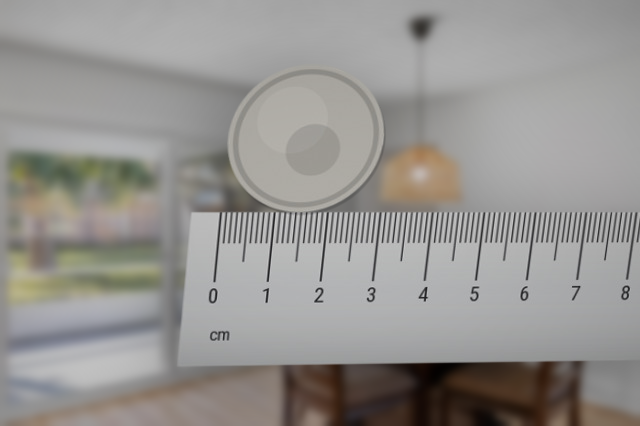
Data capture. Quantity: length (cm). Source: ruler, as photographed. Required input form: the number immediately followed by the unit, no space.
2.9cm
